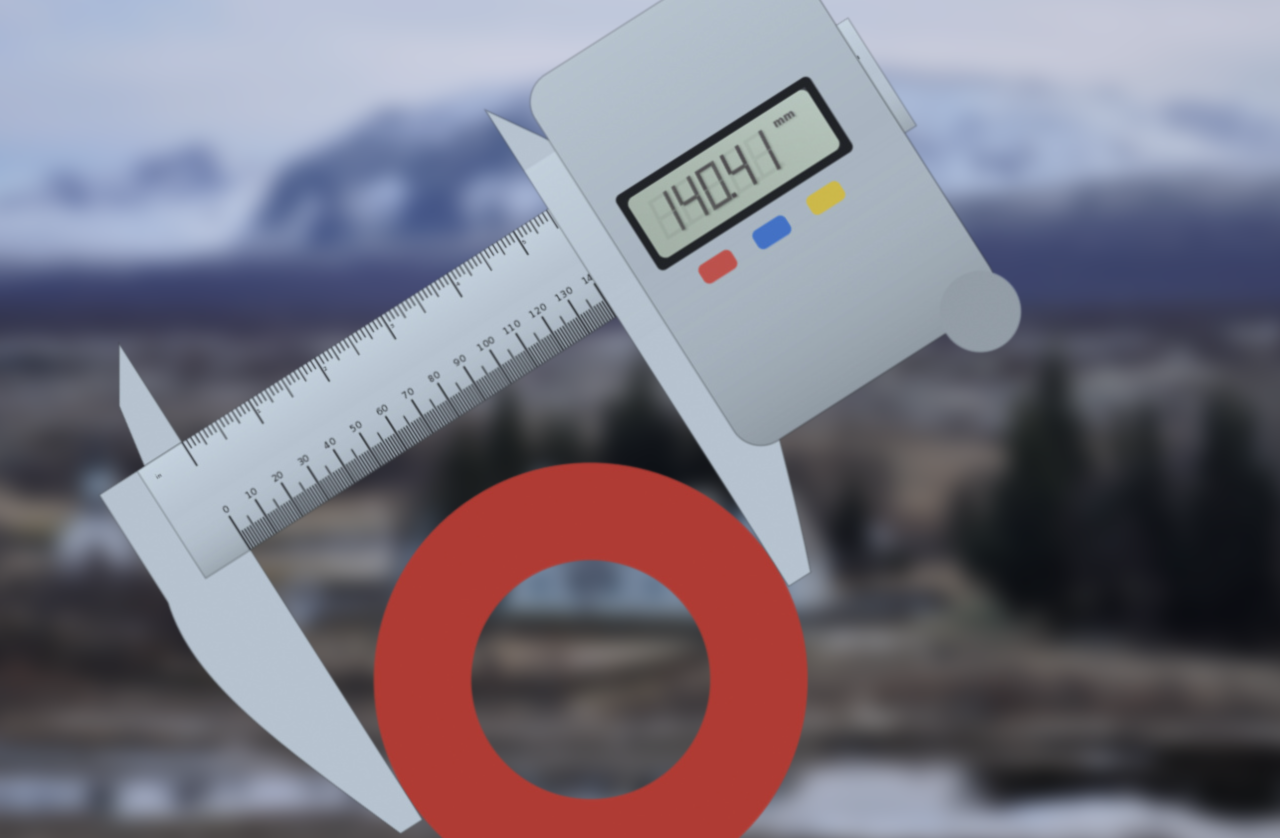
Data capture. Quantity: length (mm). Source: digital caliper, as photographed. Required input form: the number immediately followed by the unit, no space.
140.41mm
